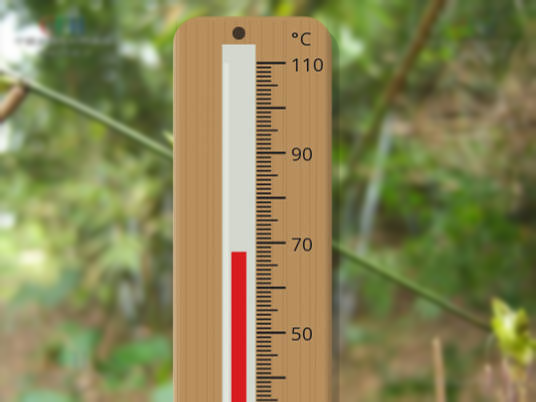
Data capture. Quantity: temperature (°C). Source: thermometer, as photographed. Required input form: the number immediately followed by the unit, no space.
68°C
